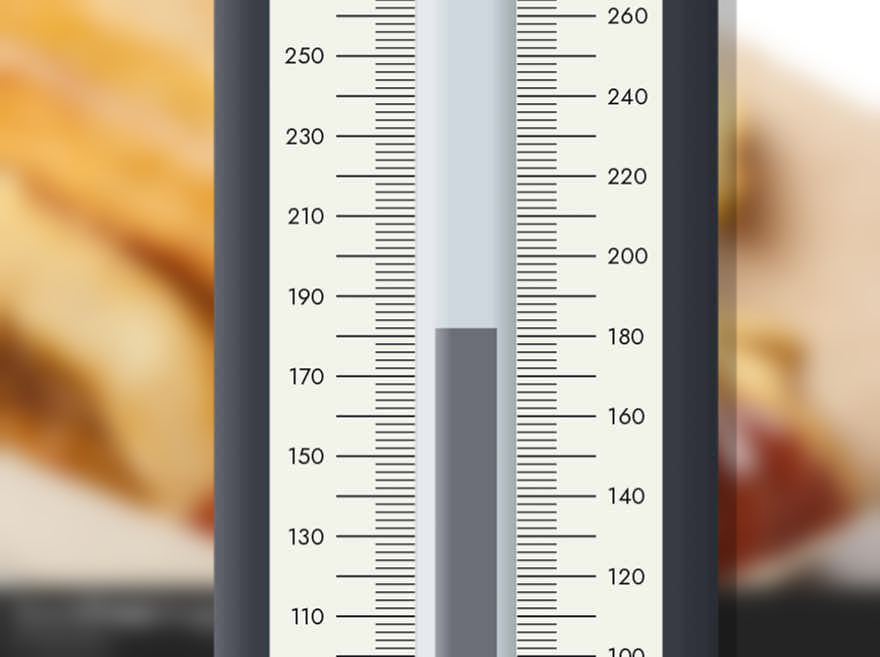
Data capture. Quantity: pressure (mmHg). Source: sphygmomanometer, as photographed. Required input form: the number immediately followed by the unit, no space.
182mmHg
